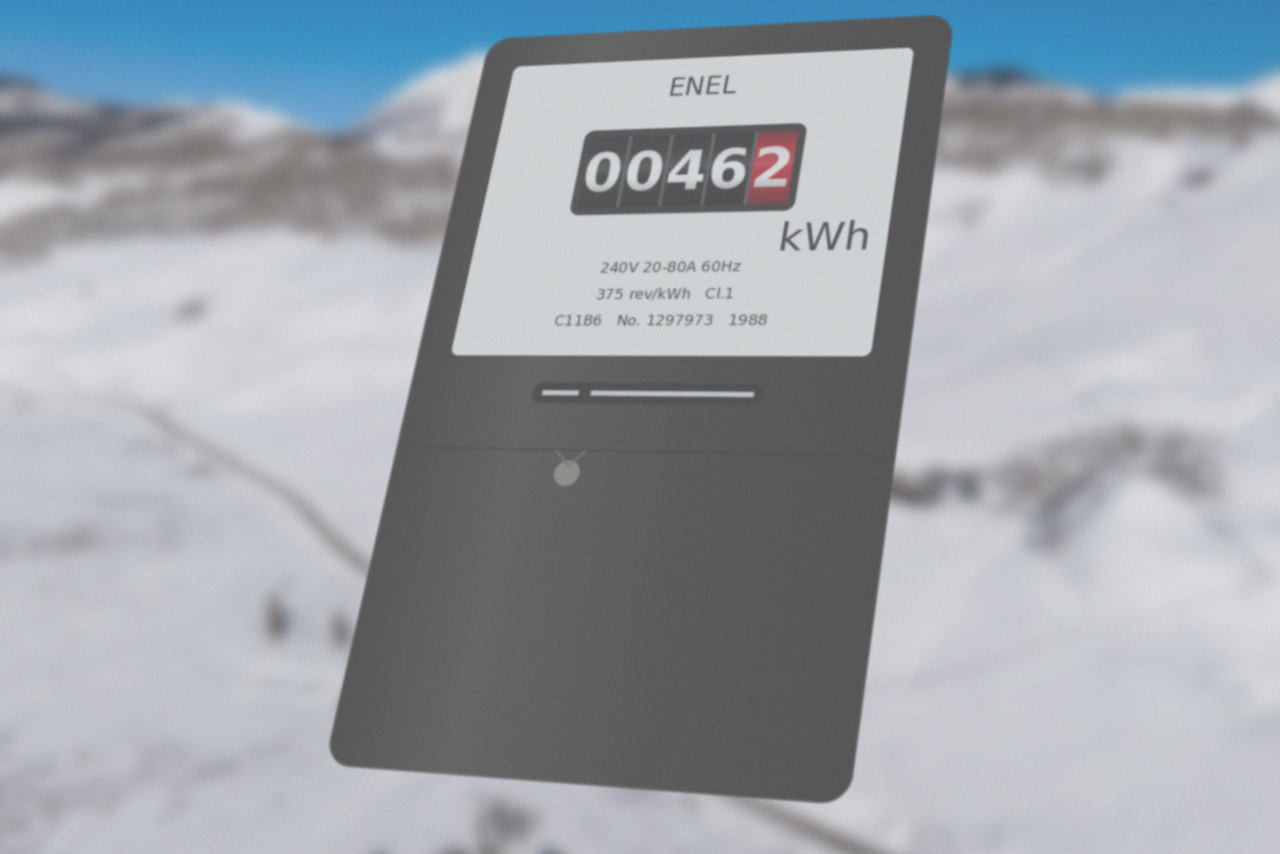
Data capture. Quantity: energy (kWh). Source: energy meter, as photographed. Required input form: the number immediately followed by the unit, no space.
46.2kWh
